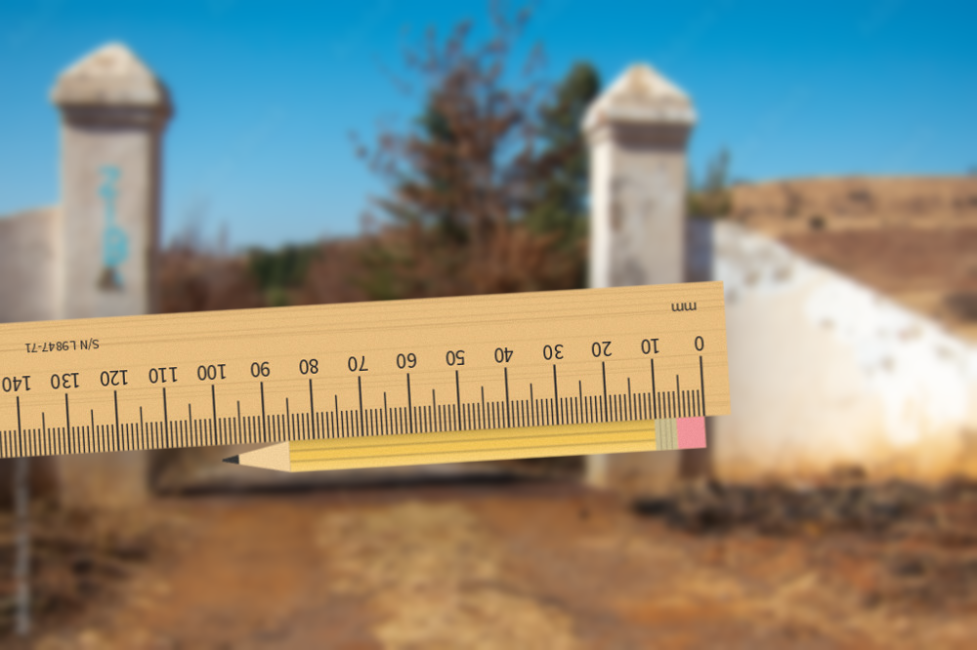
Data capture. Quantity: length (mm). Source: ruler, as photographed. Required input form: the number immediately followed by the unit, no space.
99mm
